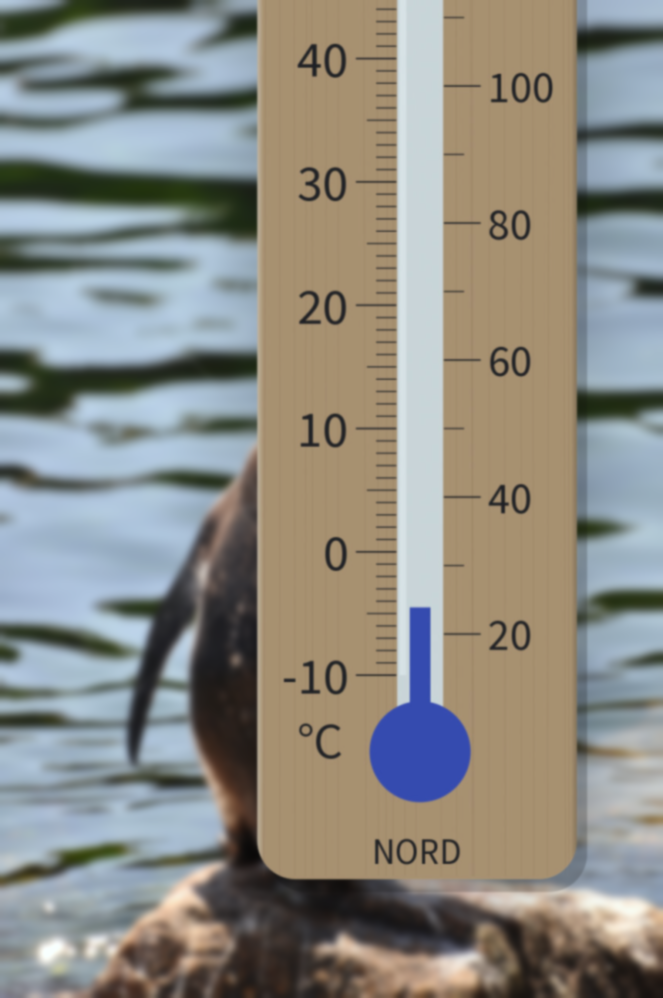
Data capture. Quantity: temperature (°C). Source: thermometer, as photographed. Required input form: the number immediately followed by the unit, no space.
-4.5°C
